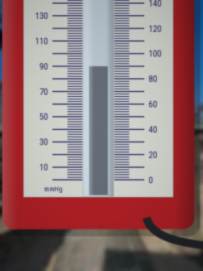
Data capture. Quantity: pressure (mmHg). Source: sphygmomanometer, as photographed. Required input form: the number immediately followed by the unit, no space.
90mmHg
